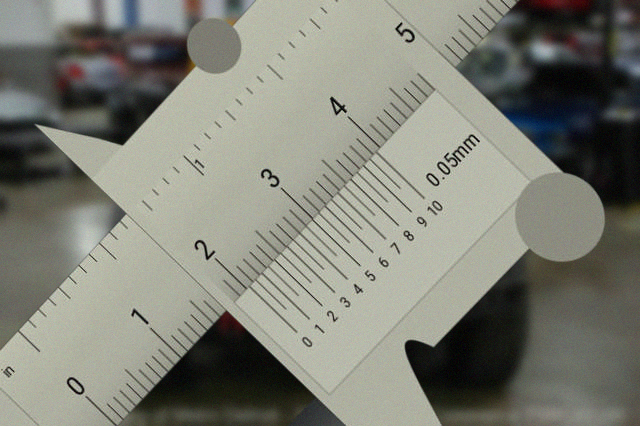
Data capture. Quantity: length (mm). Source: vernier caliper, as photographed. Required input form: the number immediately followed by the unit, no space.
20.4mm
